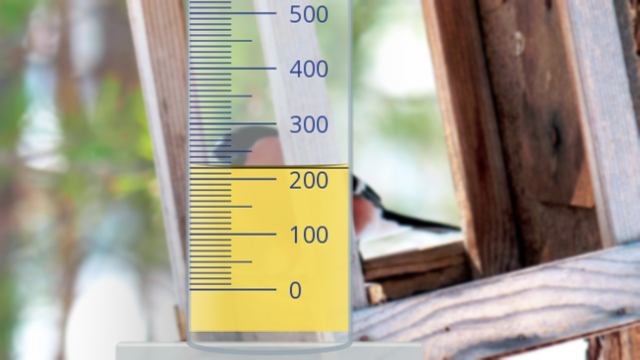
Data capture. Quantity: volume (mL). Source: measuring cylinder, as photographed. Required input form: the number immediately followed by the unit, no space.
220mL
